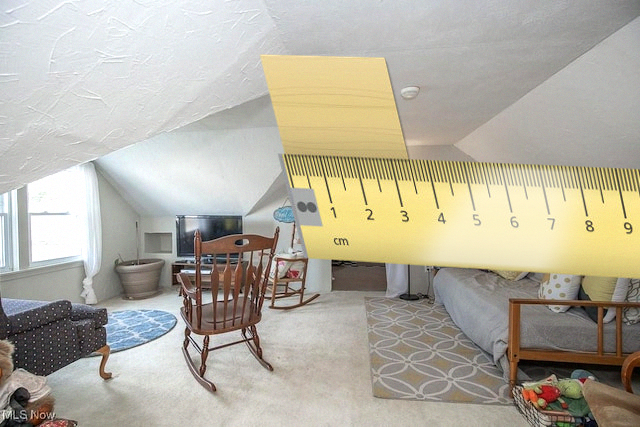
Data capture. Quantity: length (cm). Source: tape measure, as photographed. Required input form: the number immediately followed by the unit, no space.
3.5cm
